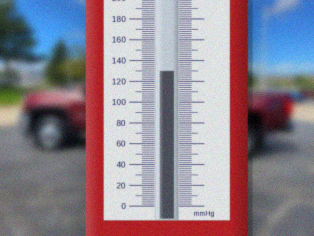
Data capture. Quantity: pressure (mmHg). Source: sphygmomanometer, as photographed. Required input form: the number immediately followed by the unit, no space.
130mmHg
